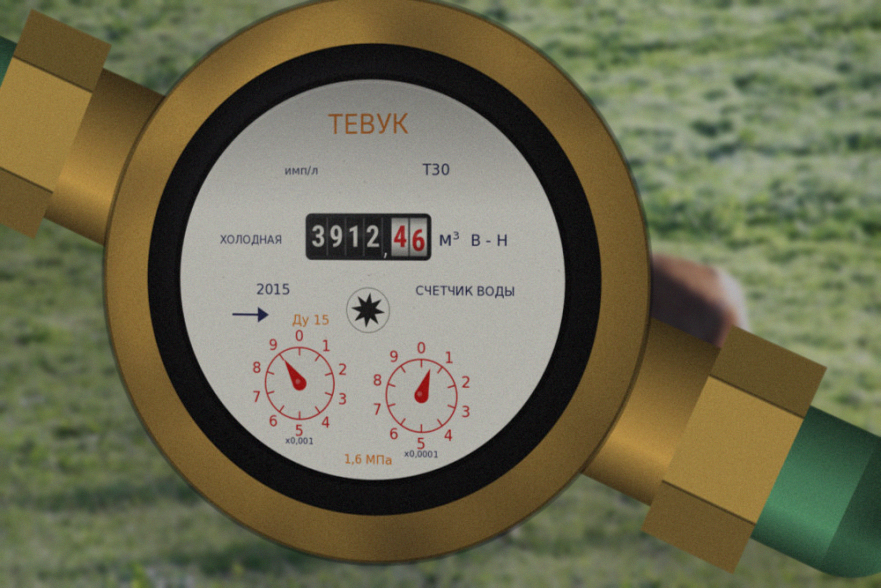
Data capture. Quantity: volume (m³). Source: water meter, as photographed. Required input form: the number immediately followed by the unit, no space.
3912.4590m³
